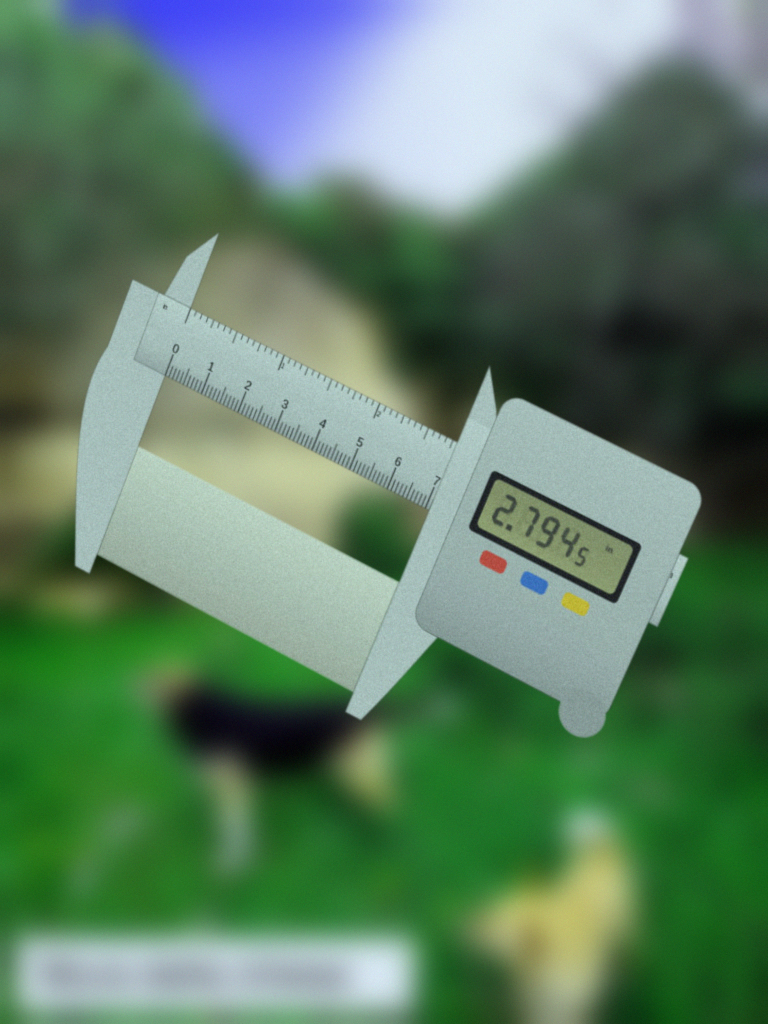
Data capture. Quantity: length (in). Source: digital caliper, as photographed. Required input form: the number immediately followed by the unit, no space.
2.7945in
